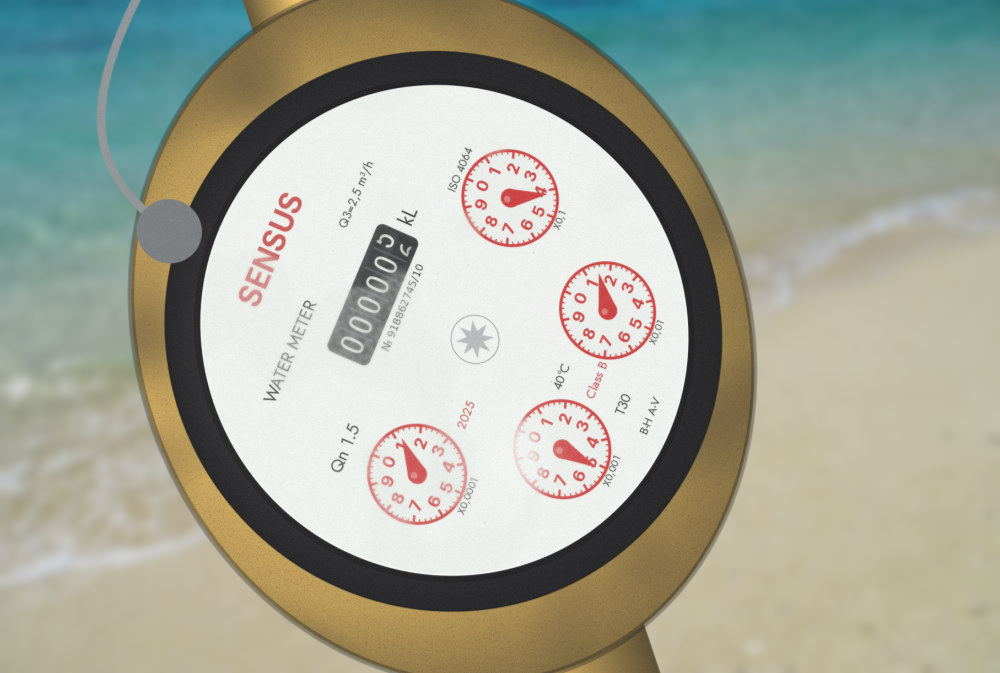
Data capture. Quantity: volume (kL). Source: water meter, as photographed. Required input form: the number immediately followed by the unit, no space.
5.4151kL
